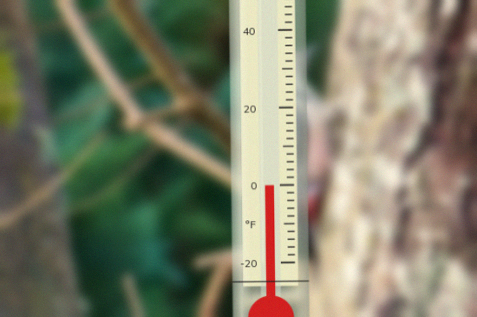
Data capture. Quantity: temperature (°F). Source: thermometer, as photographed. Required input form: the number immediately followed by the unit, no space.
0°F
